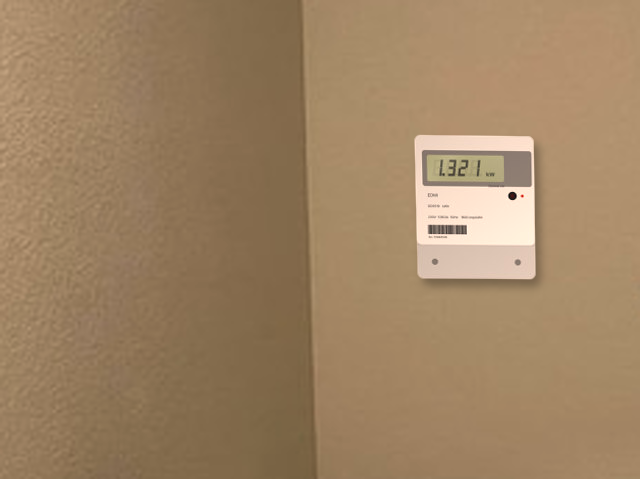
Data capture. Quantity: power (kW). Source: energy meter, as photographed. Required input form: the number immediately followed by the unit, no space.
1.321kW
